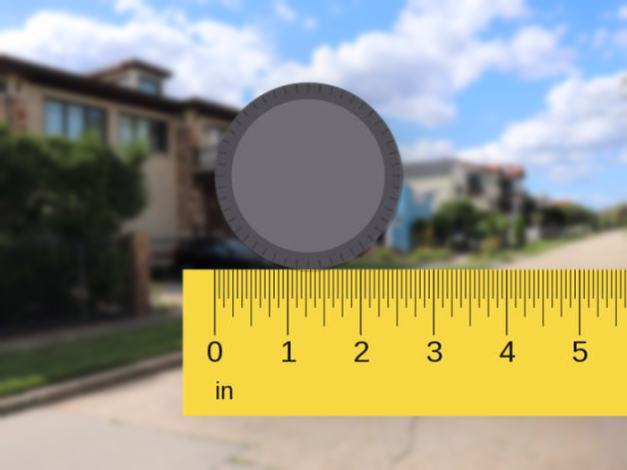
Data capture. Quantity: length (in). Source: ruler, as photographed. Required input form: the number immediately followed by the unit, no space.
2.5625in
